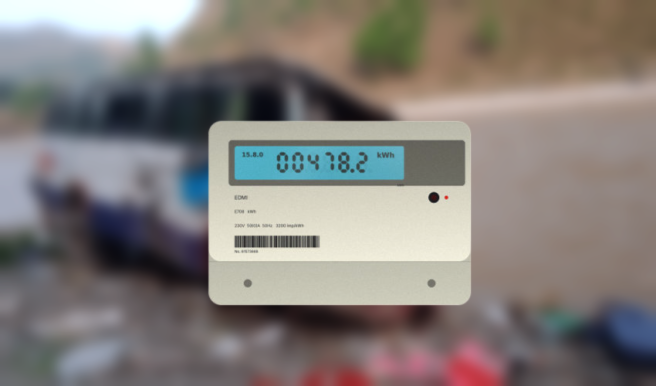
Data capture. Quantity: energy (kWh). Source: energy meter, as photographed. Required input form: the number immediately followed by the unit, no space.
478.2kWh
